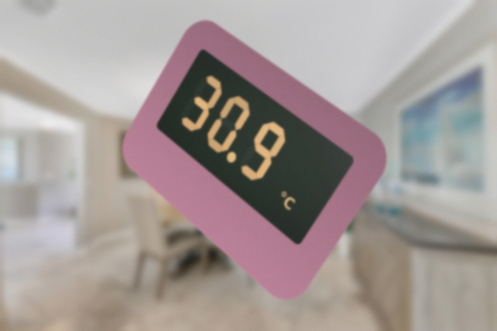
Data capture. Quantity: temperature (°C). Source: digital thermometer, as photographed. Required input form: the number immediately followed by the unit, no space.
30.9°C
